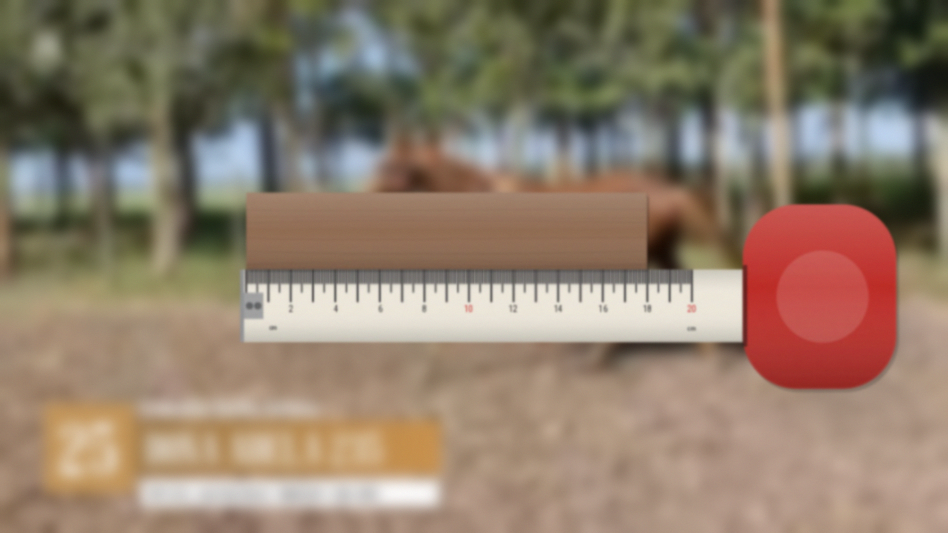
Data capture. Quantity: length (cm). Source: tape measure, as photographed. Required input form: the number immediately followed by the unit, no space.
18cm
